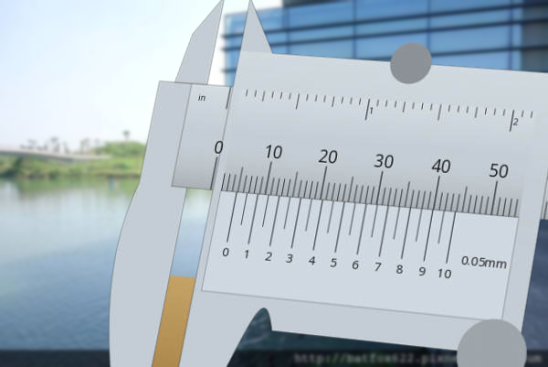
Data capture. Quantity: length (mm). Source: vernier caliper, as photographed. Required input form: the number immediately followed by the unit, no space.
4.8mm
